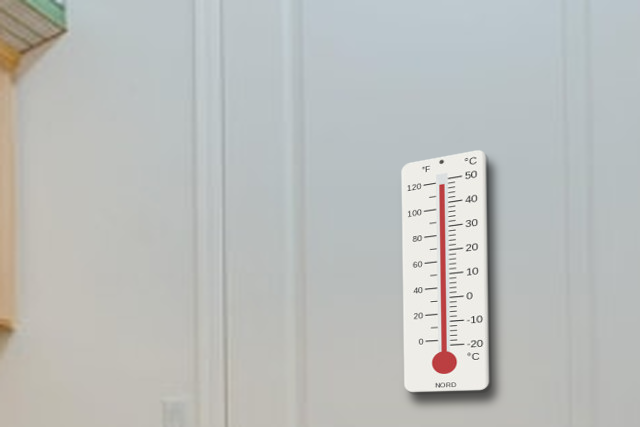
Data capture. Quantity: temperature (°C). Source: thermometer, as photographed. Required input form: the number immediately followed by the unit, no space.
48°C
